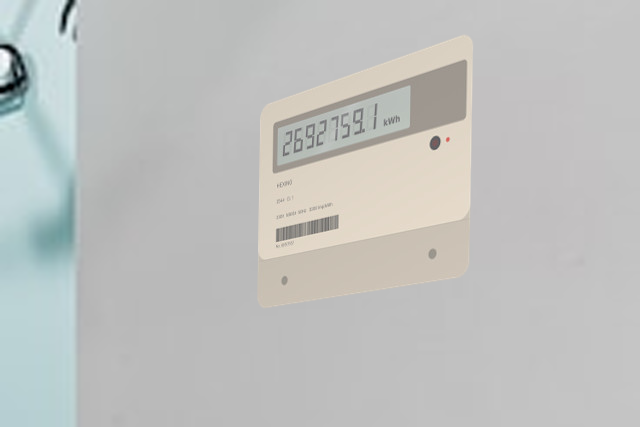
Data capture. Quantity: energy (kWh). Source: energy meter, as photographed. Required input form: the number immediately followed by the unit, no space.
2692759.1kWh
